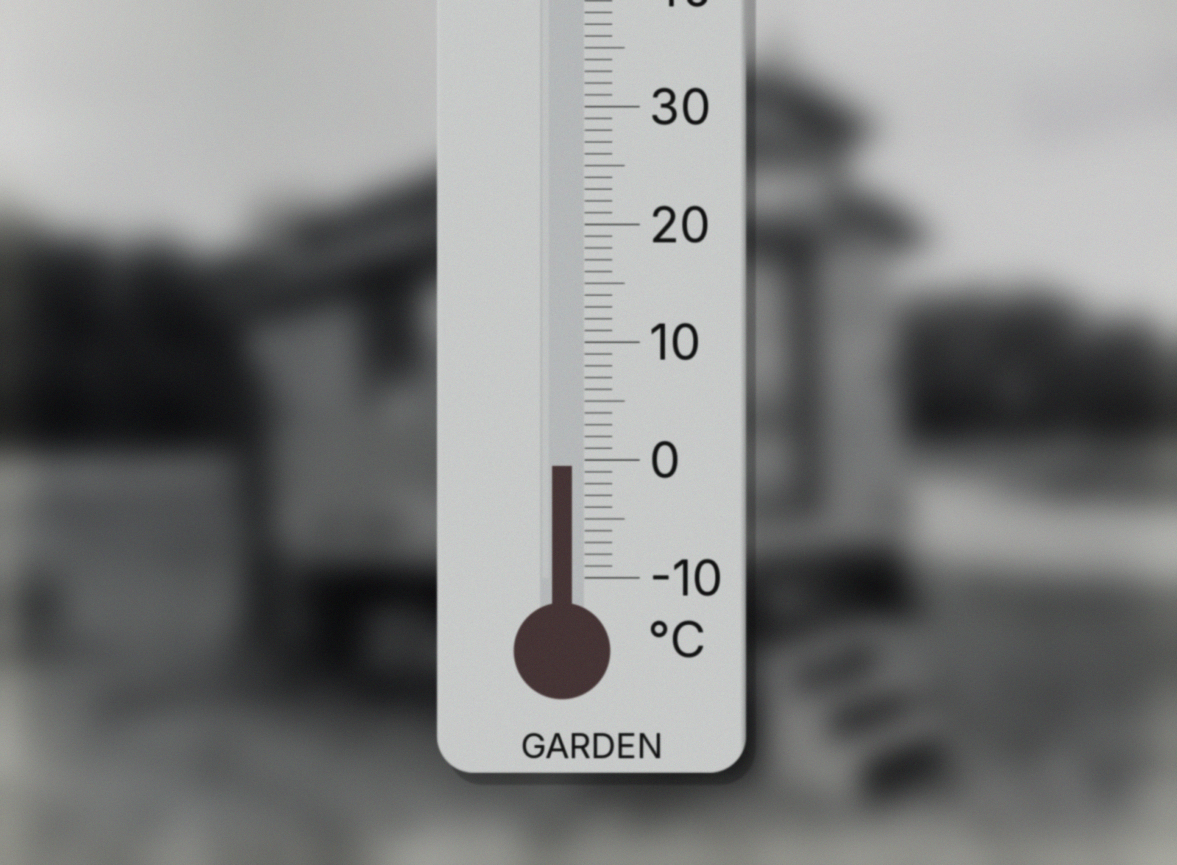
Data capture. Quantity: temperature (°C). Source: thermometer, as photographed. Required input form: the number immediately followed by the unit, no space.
-0.5°C
